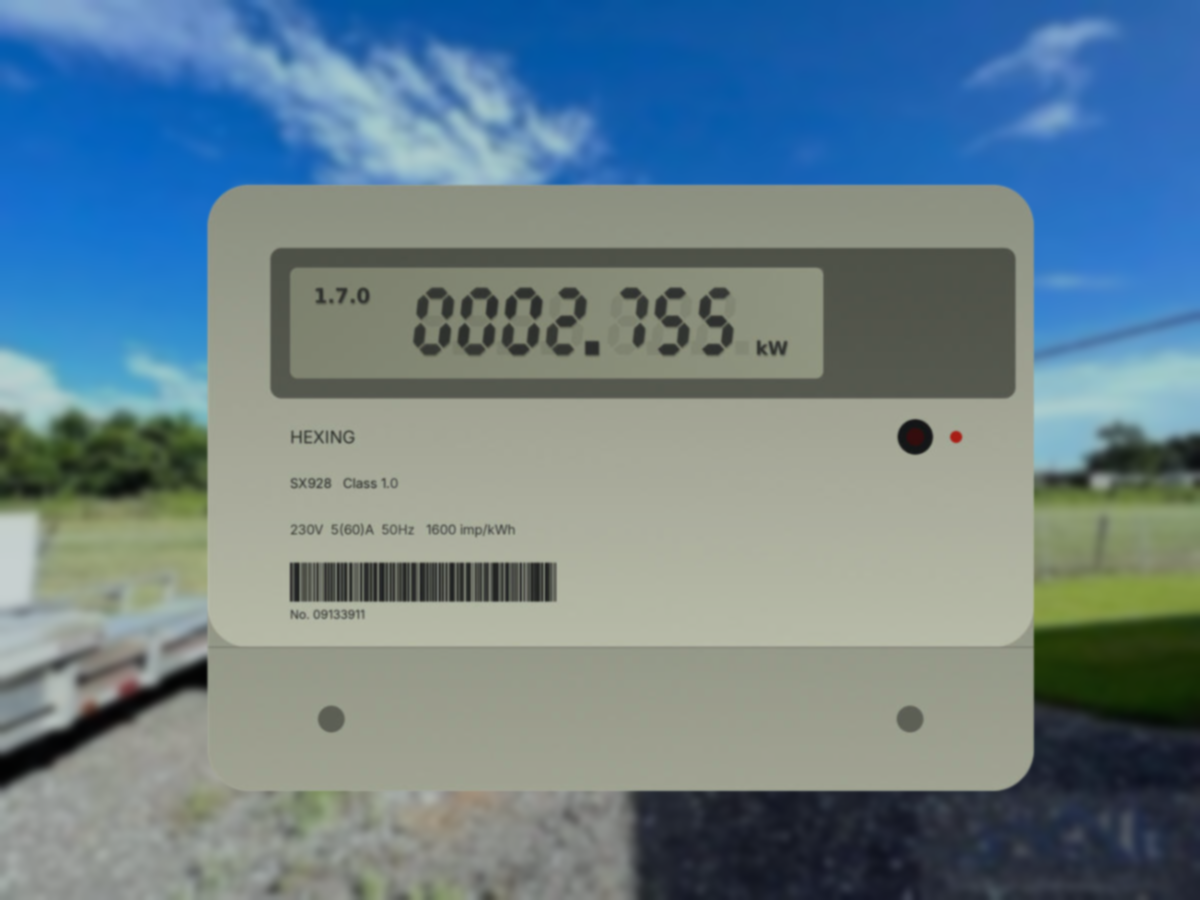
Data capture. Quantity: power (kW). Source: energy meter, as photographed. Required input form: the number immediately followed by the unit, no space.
2.755kW
